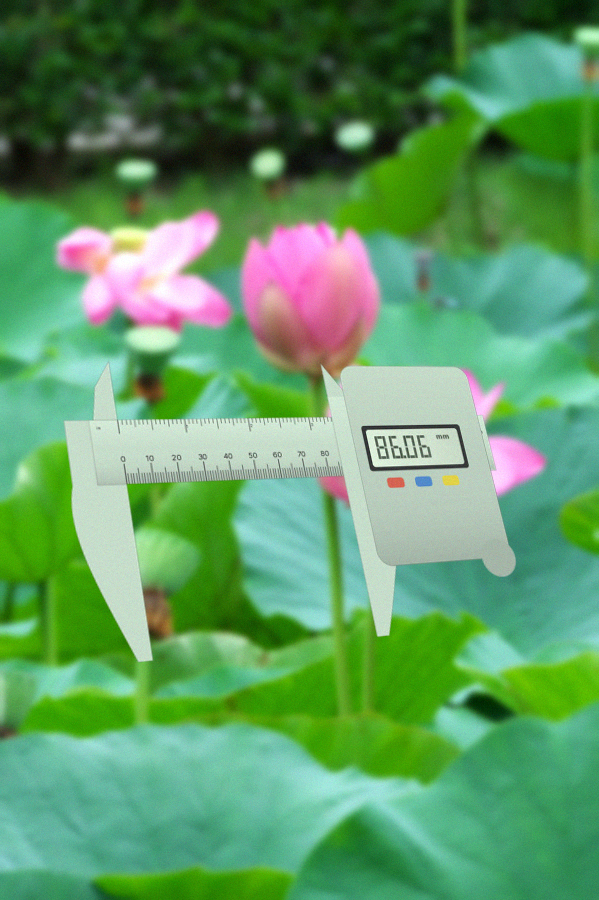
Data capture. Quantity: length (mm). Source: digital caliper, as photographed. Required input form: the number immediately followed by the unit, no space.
86.06mm
